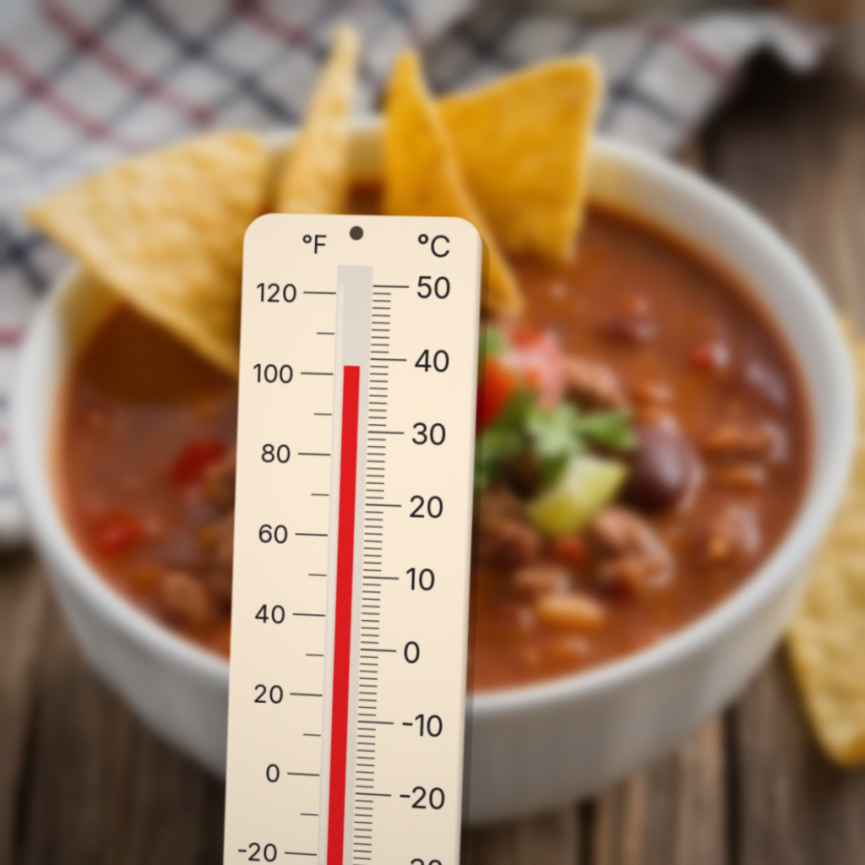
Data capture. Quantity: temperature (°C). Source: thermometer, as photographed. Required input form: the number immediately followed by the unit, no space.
39°C
